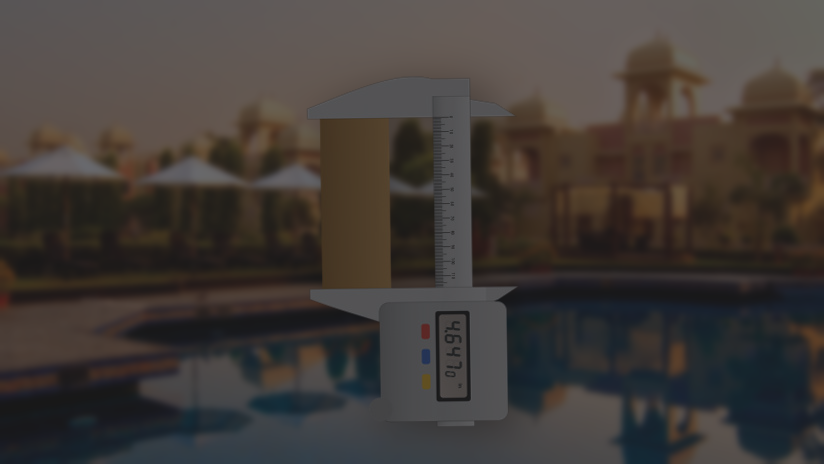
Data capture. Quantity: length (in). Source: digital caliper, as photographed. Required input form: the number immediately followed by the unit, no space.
4.6470in
